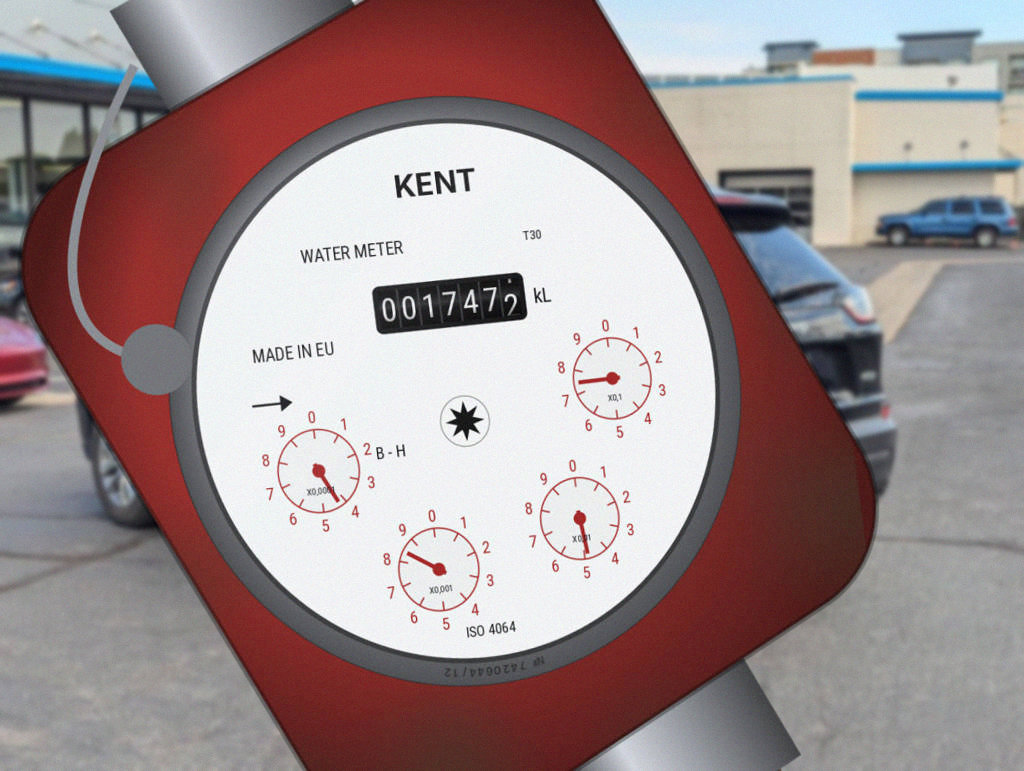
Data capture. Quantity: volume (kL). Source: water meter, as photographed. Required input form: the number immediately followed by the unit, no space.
17471.7484kL
